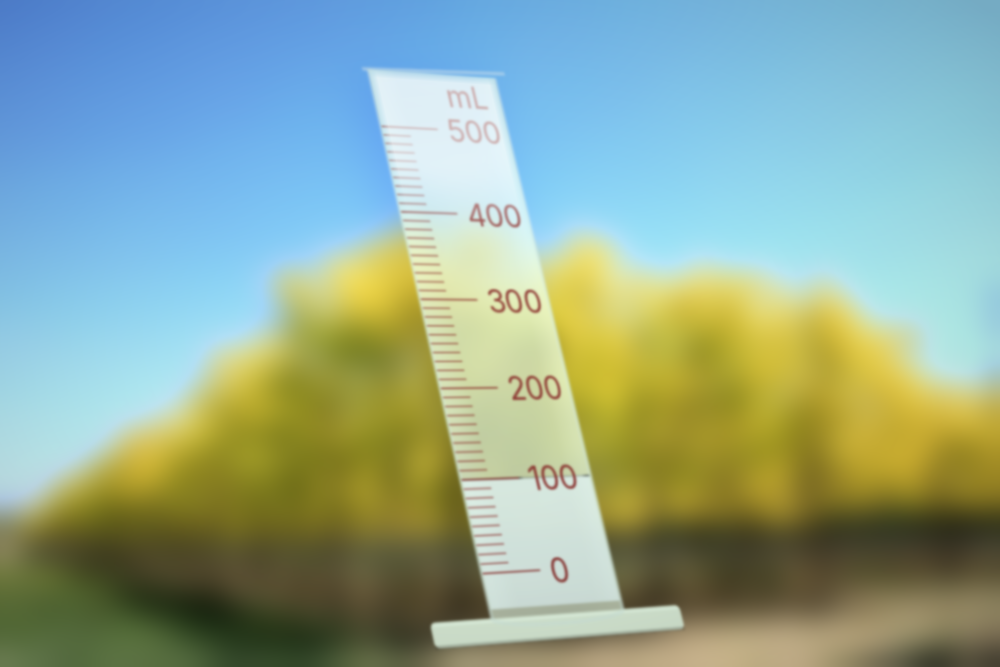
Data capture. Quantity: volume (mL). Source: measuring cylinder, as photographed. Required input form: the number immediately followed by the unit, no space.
100mL
